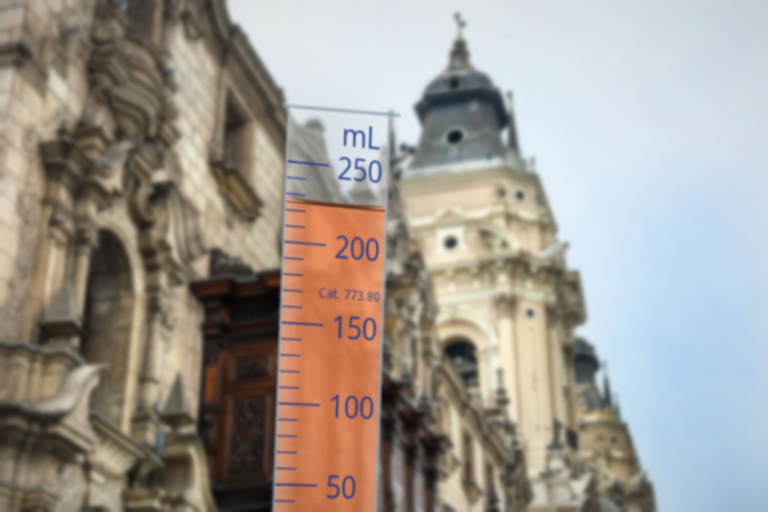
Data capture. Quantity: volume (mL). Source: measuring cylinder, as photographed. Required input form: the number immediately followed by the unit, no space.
225mL
